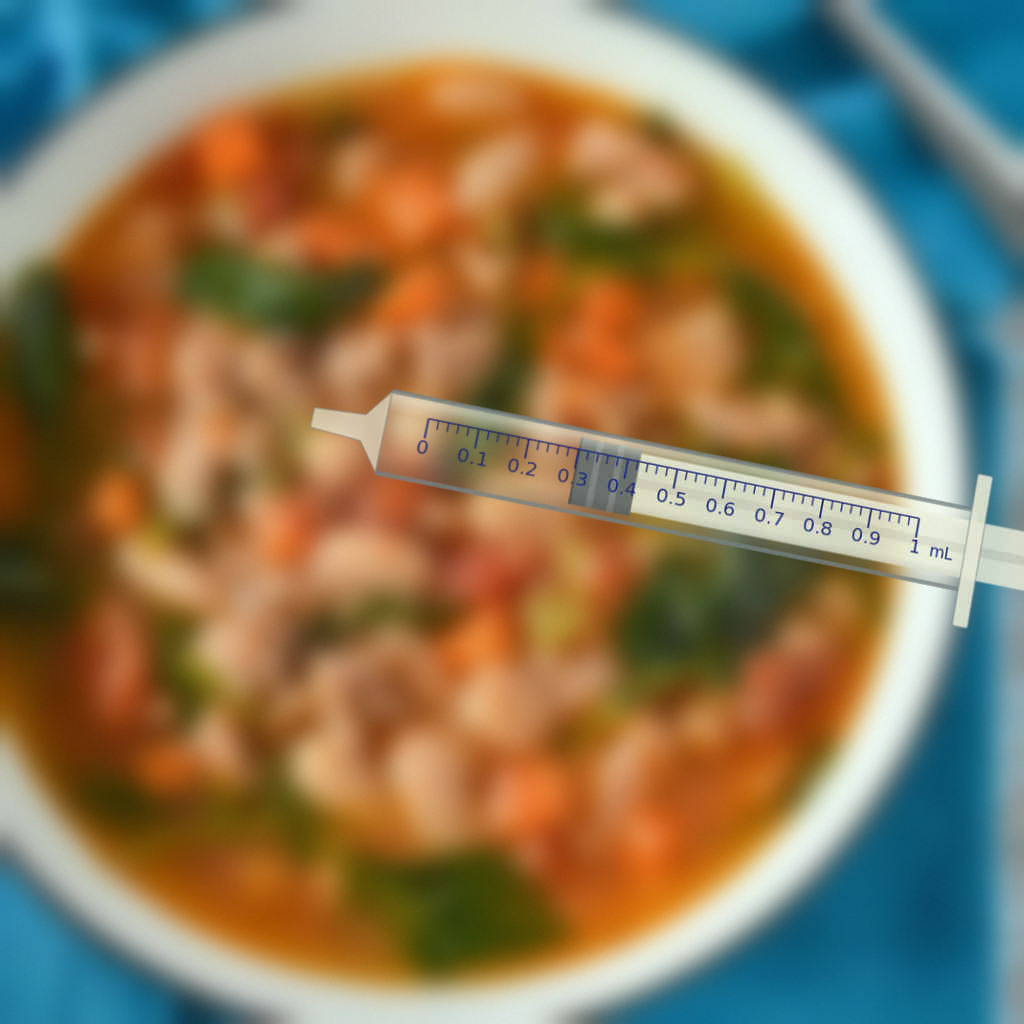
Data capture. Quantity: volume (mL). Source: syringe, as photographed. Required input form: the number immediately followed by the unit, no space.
0.3mL
